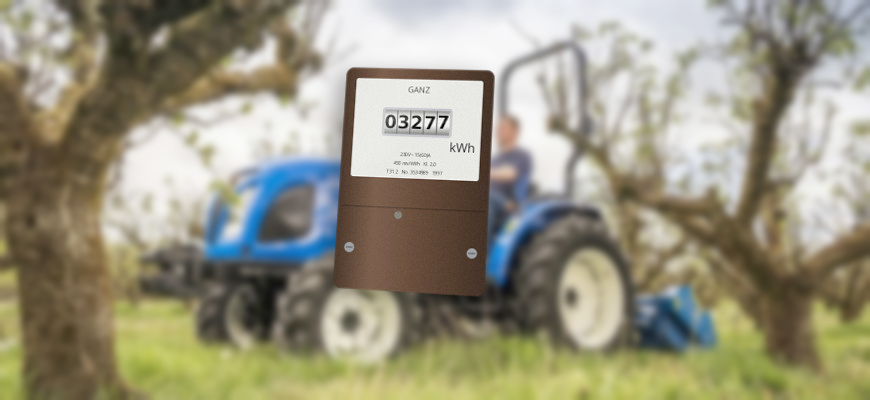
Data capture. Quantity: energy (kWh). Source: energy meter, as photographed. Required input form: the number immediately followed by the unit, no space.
3277kWh
